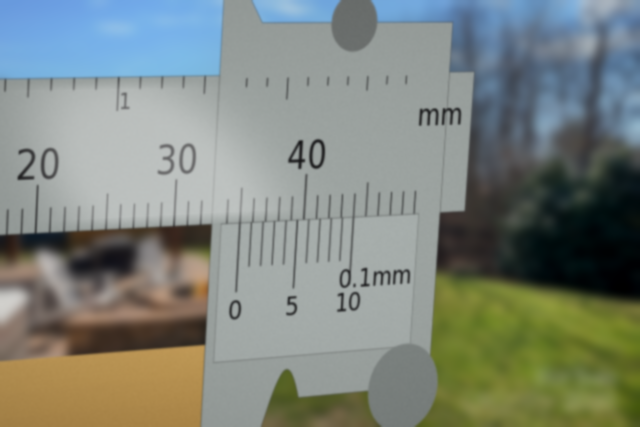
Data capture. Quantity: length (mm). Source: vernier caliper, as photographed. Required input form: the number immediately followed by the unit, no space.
35.0mm
